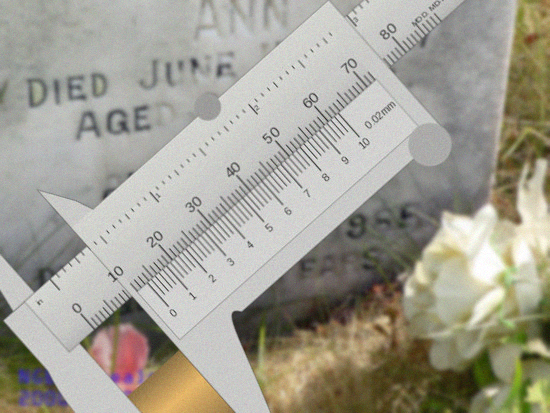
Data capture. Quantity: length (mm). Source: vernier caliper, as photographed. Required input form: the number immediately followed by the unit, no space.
13.5mm
